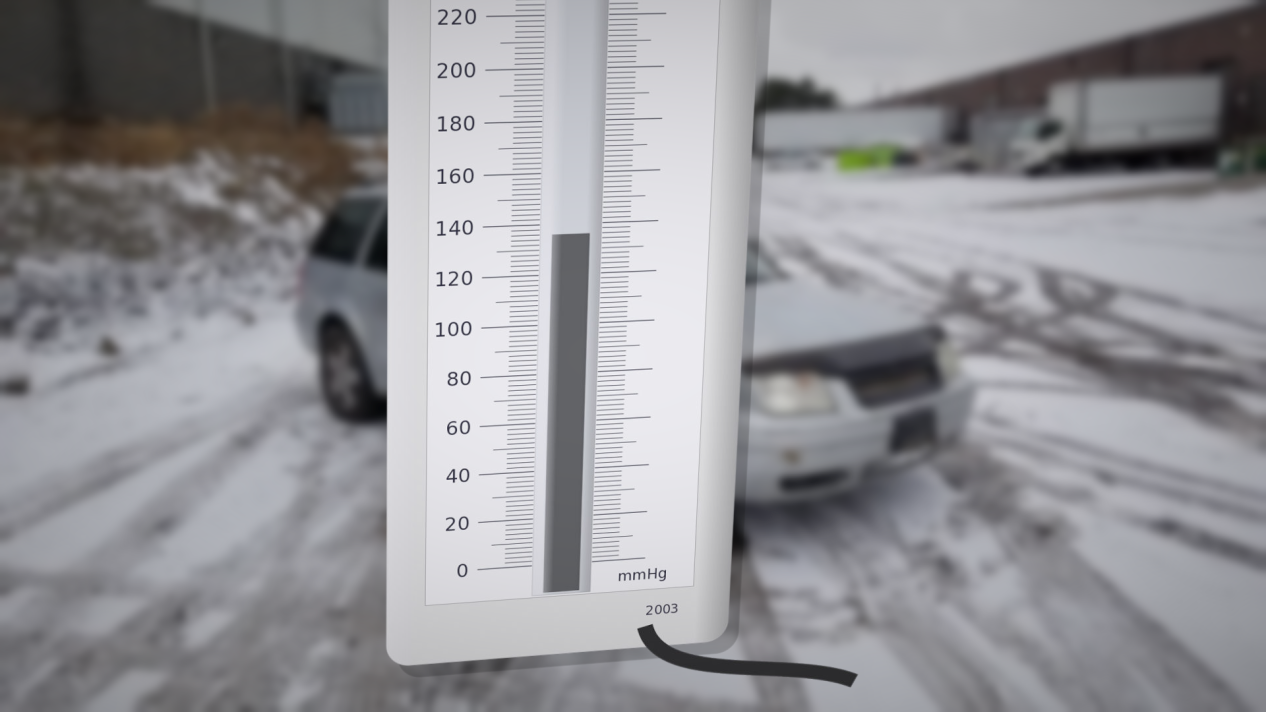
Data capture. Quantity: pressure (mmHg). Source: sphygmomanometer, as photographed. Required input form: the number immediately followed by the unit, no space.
136mmHg
